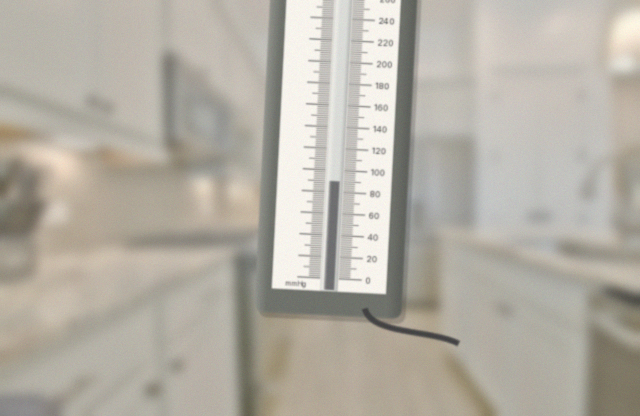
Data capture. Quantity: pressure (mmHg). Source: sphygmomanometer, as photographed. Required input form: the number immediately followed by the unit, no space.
90mmHg
